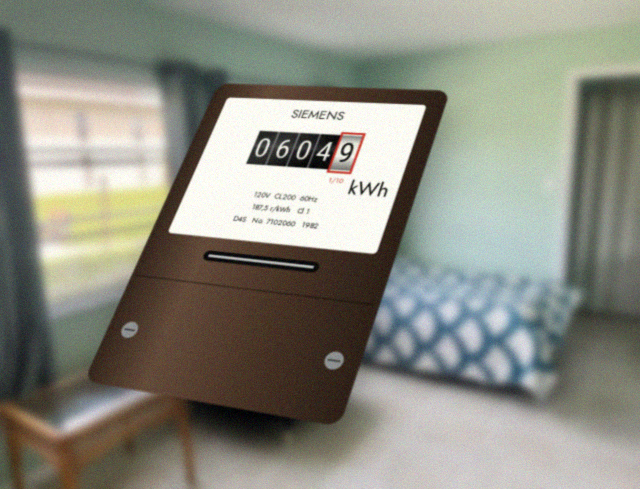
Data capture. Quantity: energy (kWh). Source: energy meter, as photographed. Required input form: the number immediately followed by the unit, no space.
604.9kWh
